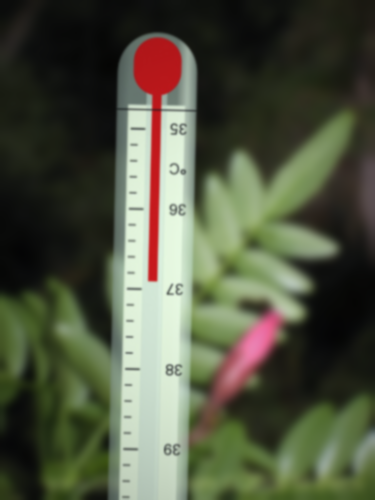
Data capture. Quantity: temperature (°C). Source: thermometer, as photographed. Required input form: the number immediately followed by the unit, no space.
36.9°C
